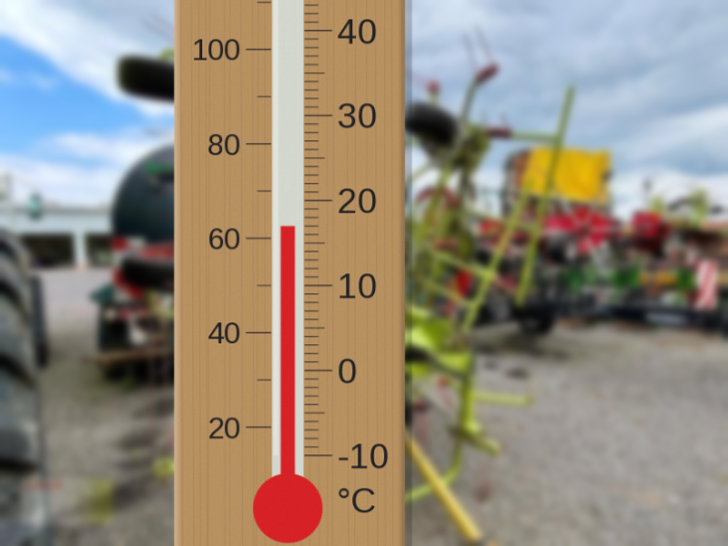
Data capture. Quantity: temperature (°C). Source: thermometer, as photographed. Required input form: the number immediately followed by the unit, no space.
17°C
